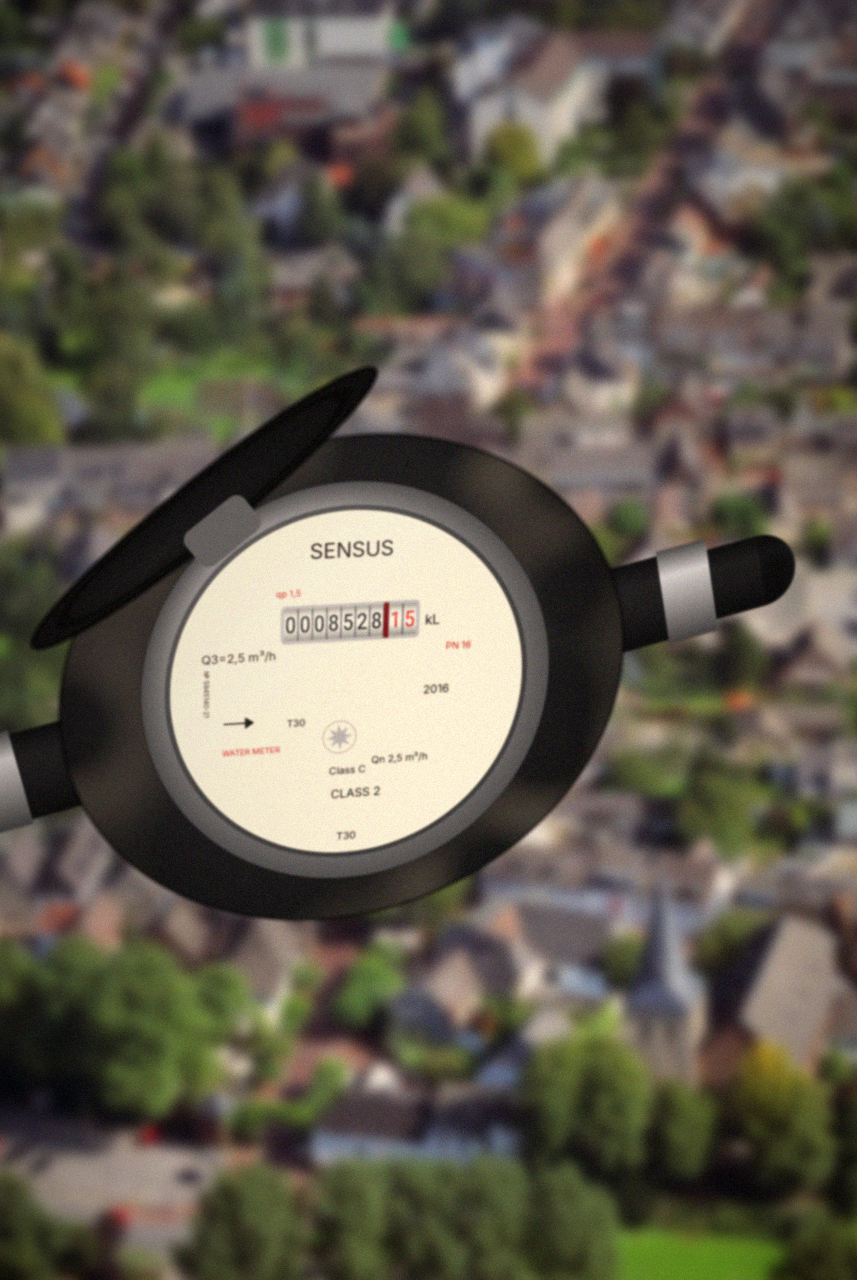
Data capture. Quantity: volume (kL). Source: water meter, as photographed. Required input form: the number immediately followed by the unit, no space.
8528.15kL
